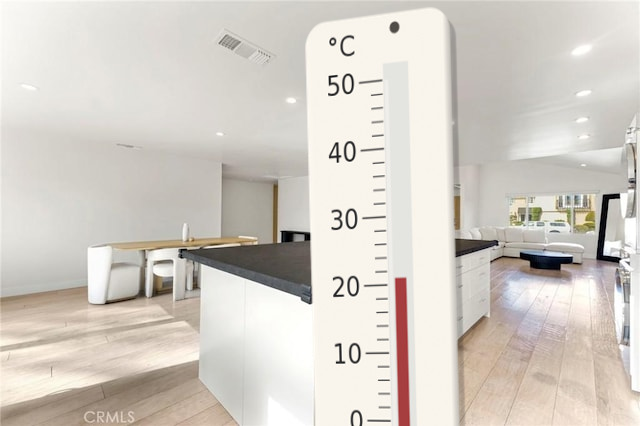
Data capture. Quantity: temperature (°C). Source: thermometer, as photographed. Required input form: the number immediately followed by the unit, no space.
21°C
